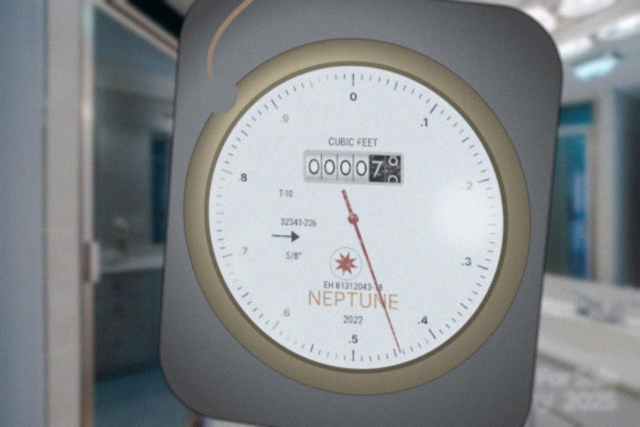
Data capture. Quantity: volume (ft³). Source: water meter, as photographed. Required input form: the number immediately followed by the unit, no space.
78.44ft³
